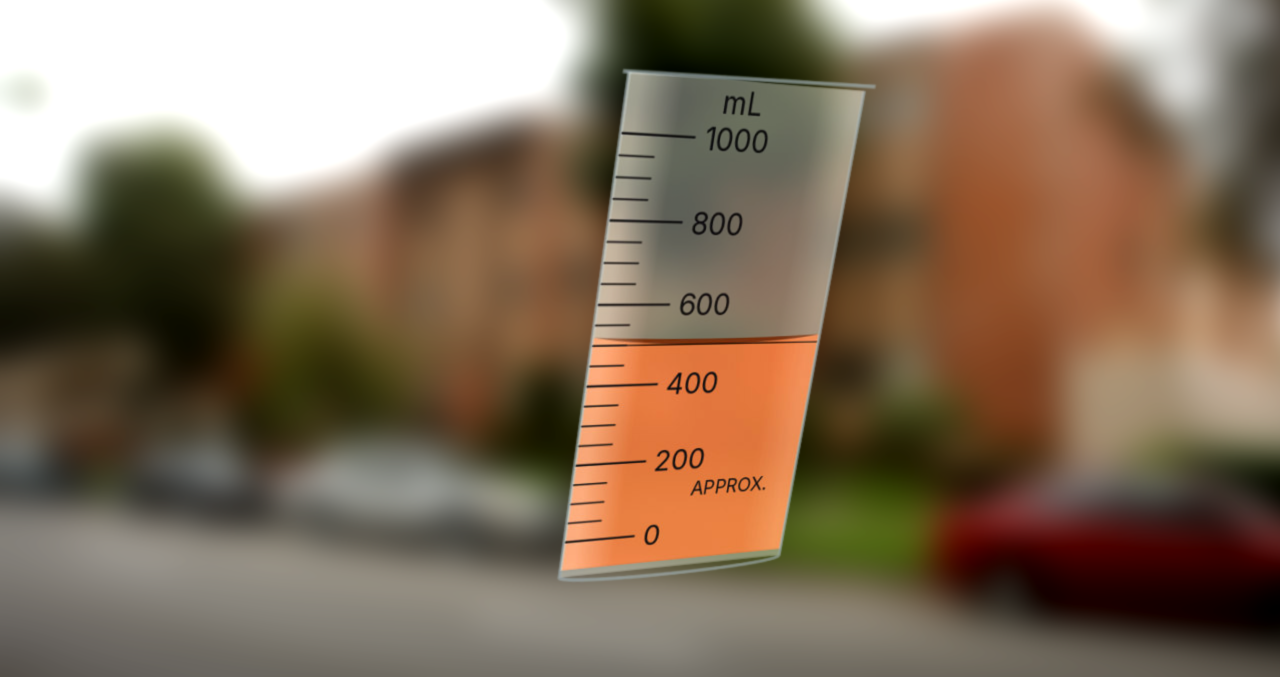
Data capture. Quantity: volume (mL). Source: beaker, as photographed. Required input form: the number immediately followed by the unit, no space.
500mL
